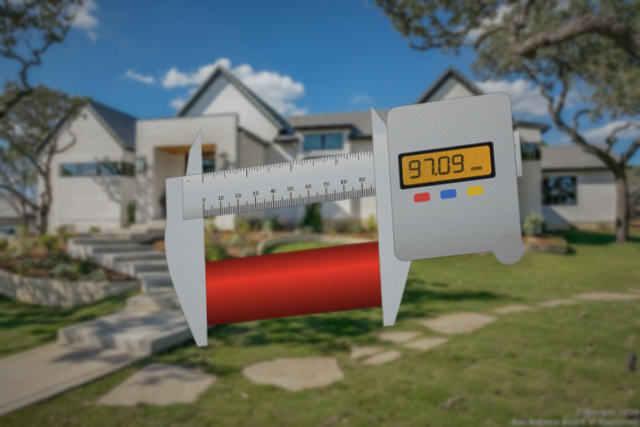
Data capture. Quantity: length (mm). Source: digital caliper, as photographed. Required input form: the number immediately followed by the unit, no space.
97.09mm
